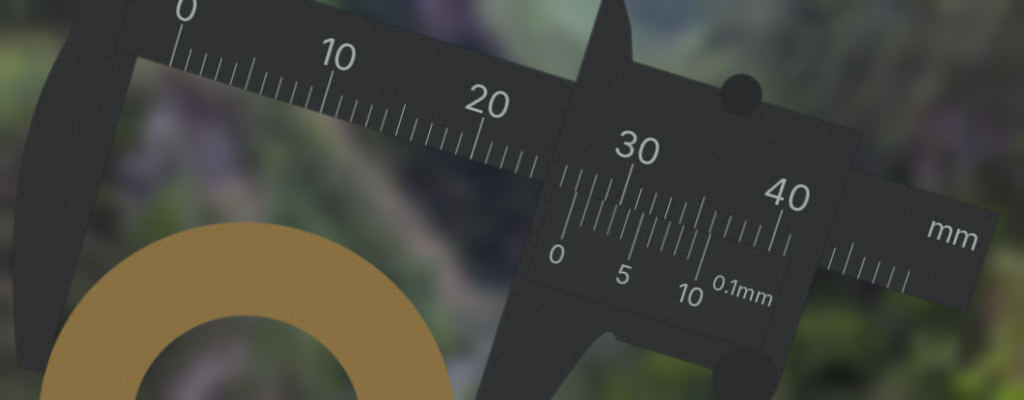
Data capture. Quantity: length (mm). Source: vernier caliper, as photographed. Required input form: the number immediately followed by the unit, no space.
27.1mm
